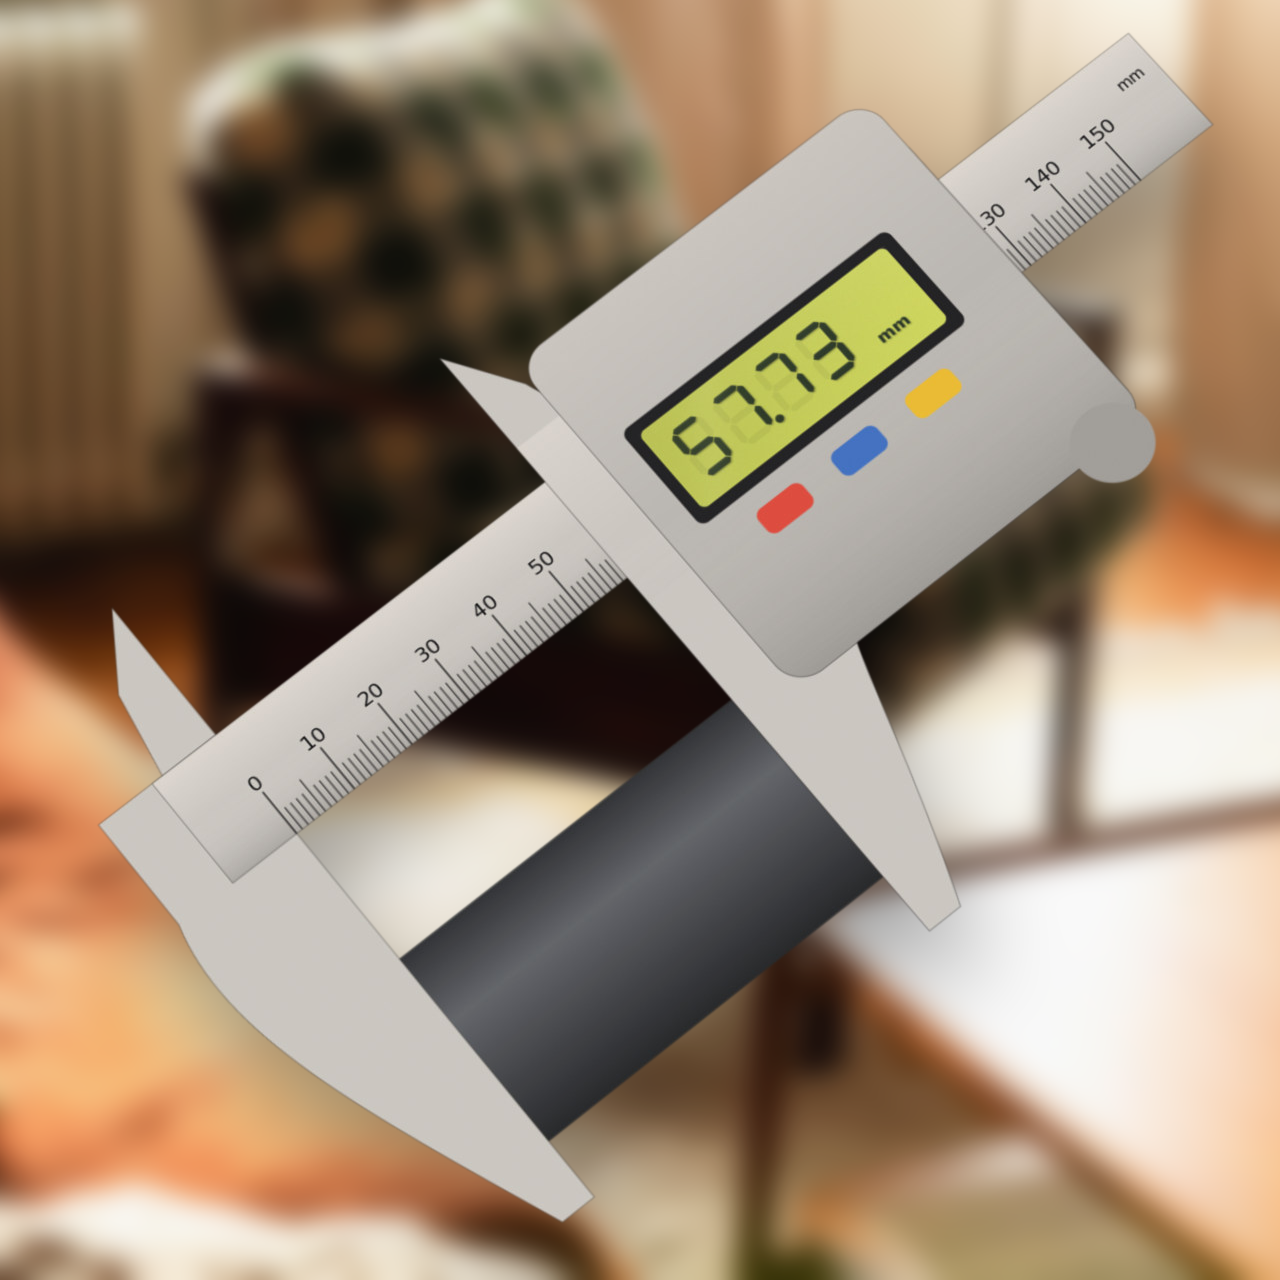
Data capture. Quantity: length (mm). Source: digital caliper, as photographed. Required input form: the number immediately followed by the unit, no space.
57.73mm
